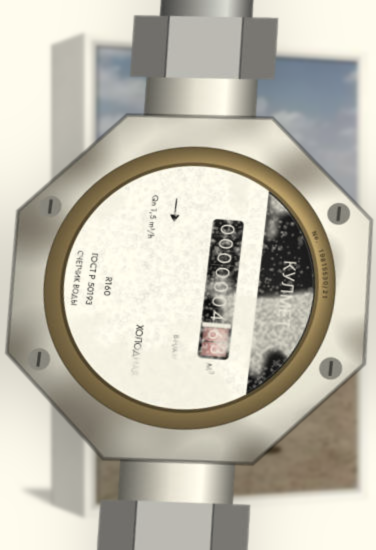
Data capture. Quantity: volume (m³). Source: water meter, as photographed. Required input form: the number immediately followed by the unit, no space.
4.63m³
